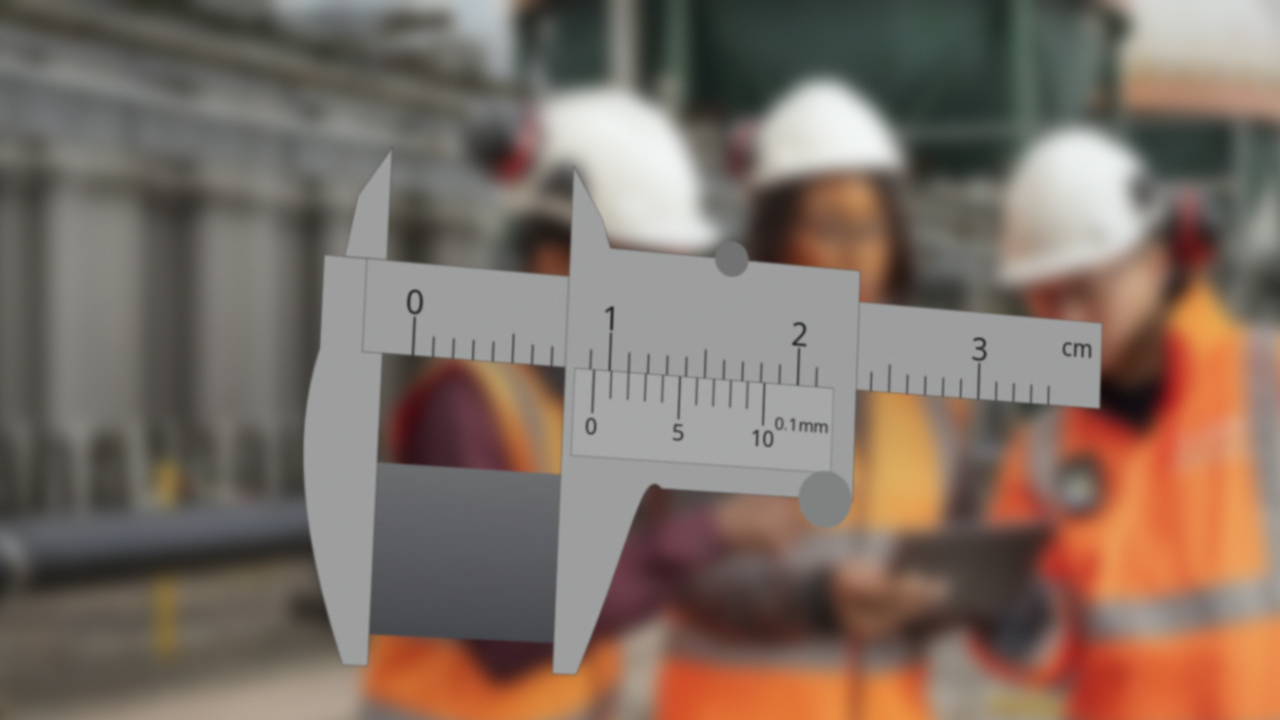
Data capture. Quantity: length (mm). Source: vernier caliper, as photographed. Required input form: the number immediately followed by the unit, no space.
9.2mm
